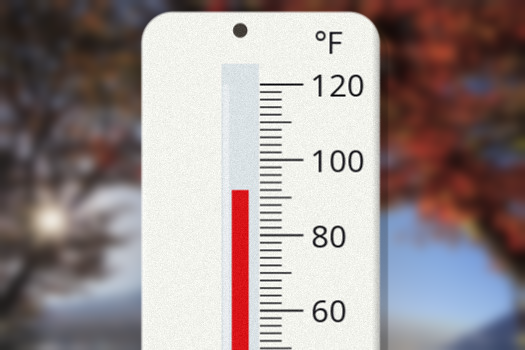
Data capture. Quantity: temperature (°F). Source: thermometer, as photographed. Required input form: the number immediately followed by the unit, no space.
92°F
